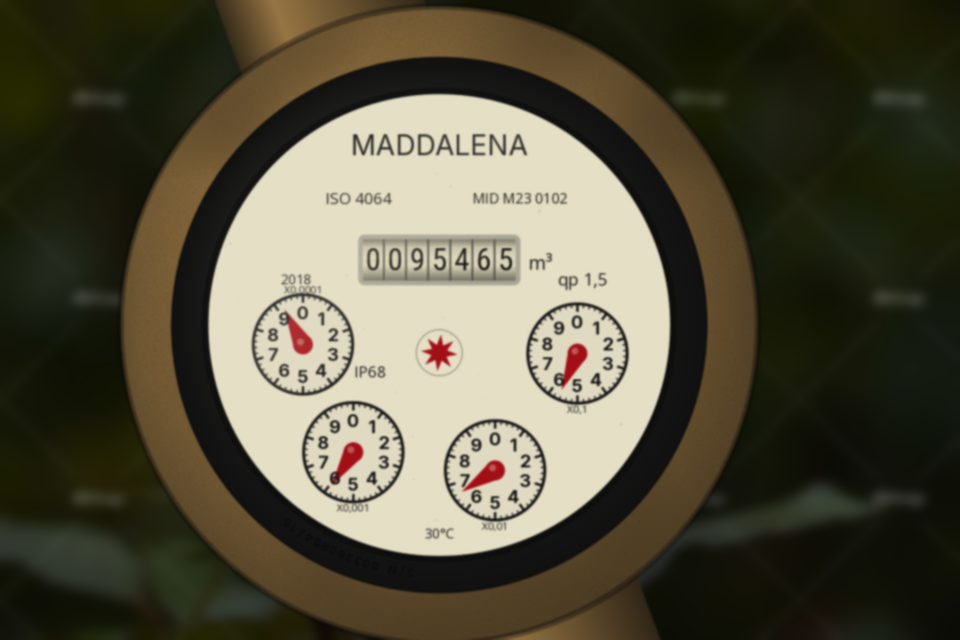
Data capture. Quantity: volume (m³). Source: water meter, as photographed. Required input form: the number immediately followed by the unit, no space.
95465.5659m³
